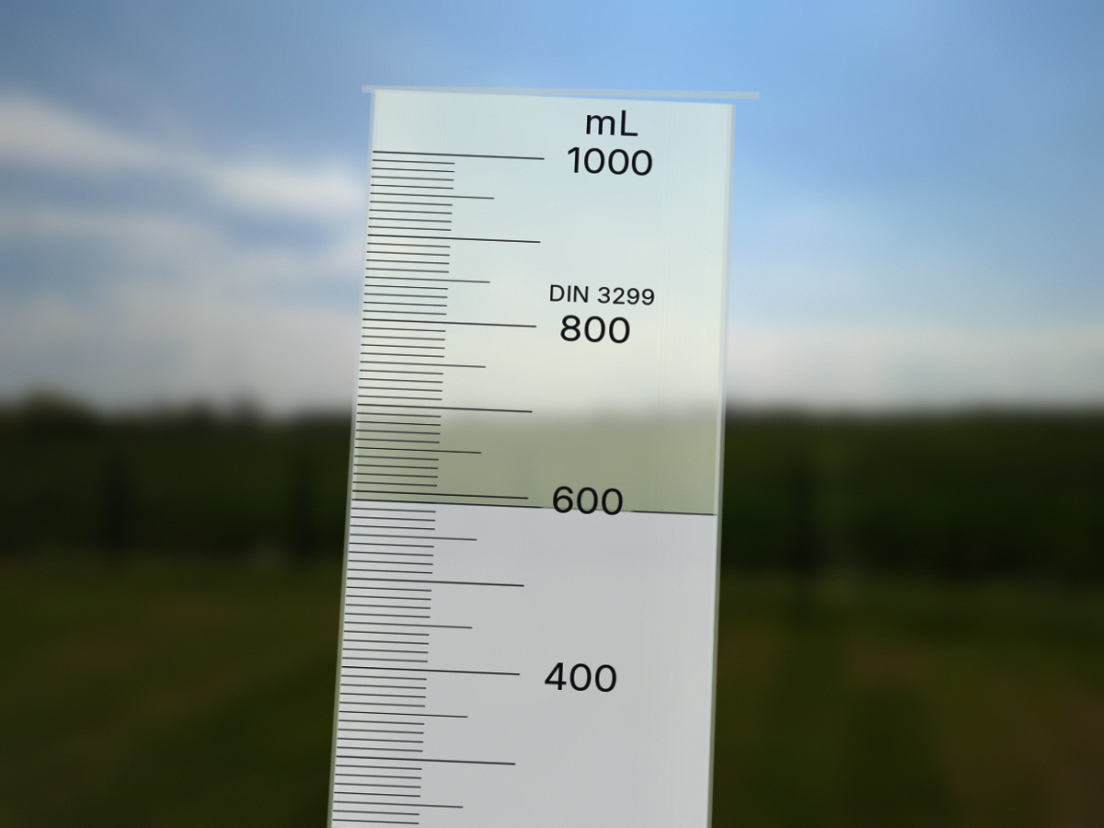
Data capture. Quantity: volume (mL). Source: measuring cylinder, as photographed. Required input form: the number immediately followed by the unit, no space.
590mL
